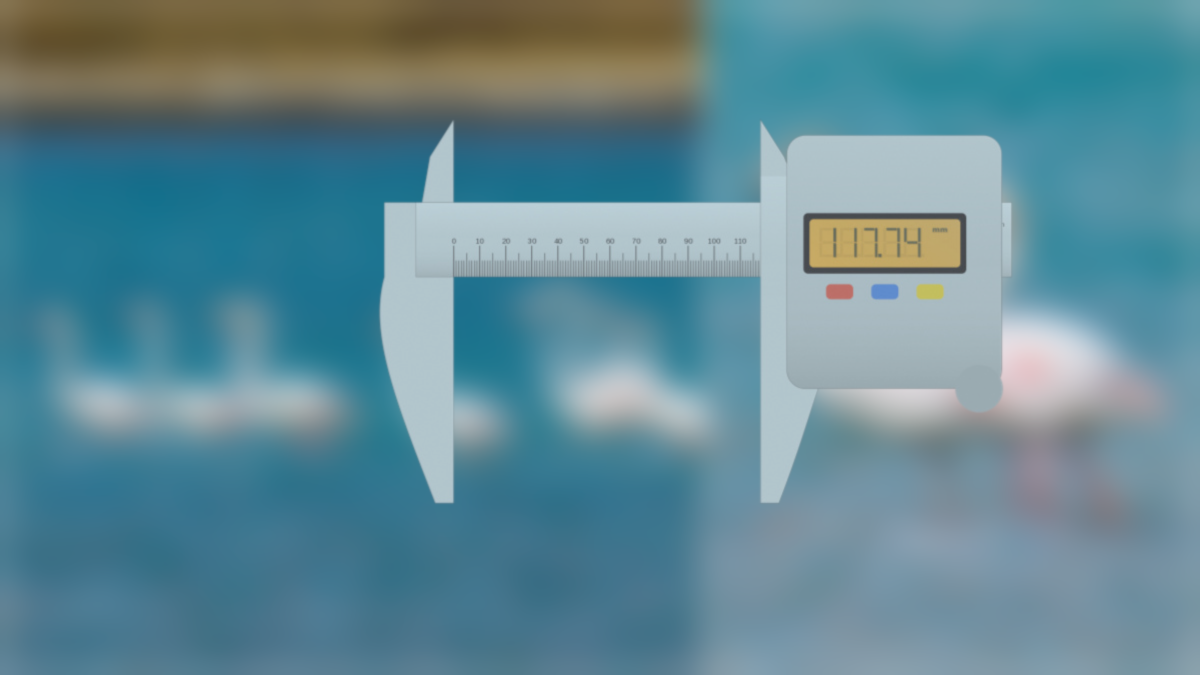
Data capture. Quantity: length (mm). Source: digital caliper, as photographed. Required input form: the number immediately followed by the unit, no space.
117.74mm
